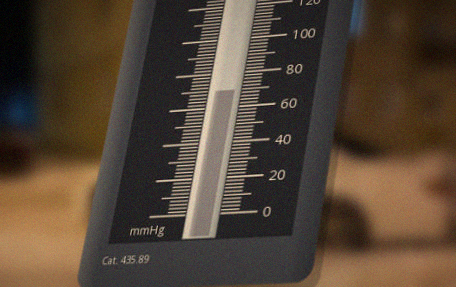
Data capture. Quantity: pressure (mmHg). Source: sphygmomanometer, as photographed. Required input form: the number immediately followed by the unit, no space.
70mmHg
